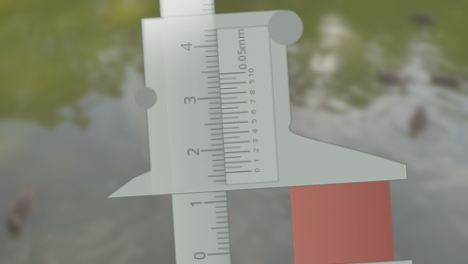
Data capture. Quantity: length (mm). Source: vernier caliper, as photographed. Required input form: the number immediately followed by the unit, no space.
15.5mm
